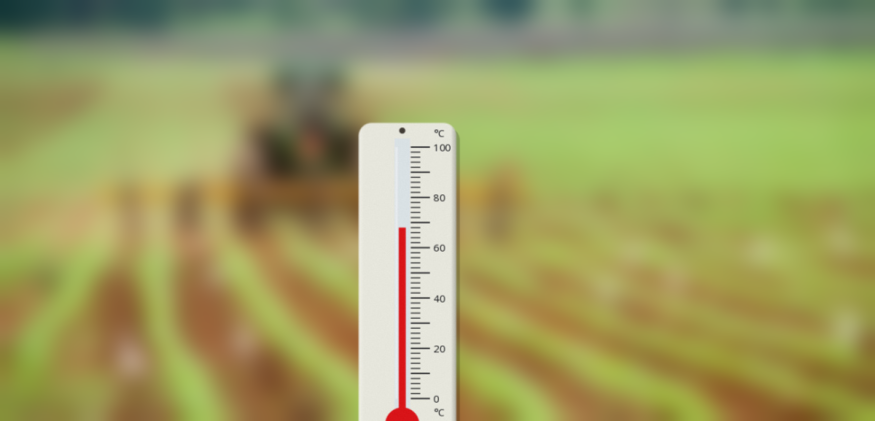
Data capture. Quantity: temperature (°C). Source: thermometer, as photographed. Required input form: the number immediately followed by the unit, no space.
68°C
